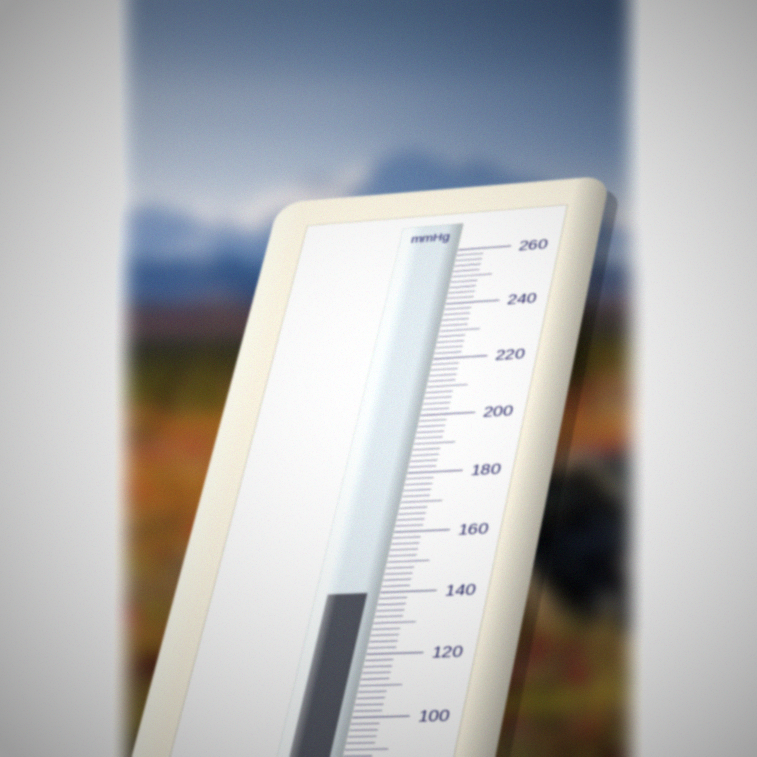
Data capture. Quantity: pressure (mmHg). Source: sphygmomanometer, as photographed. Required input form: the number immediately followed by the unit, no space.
140mmHg
